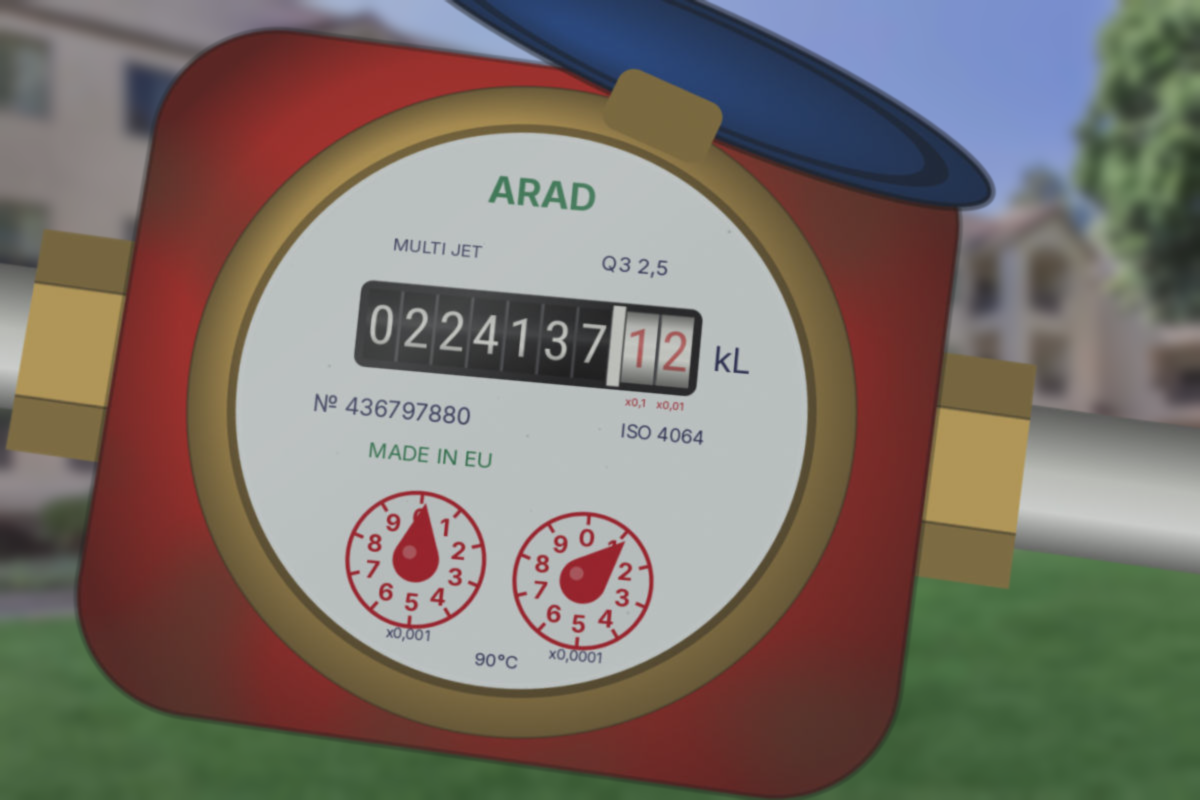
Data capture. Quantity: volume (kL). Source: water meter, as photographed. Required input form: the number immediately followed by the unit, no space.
224137.1201kL
